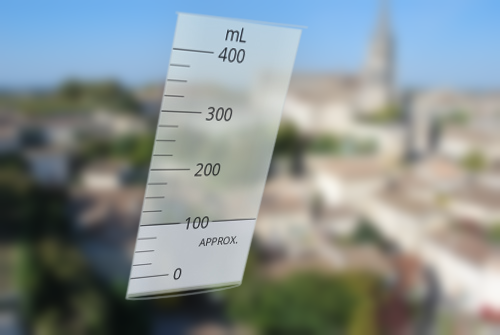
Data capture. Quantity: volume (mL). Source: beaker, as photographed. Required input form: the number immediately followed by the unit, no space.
100mL
